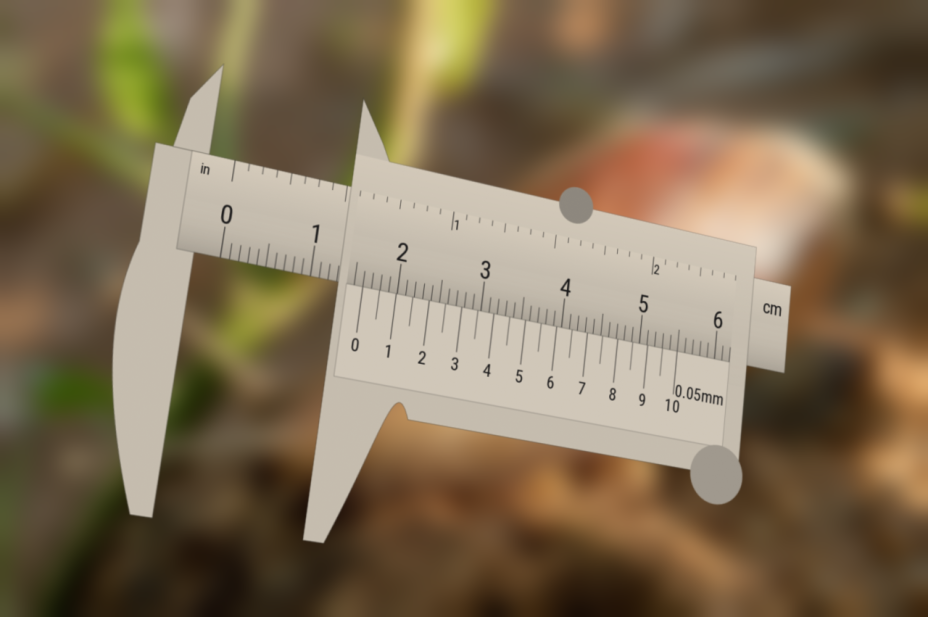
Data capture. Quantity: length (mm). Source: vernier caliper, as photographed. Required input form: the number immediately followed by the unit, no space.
16.0mm
